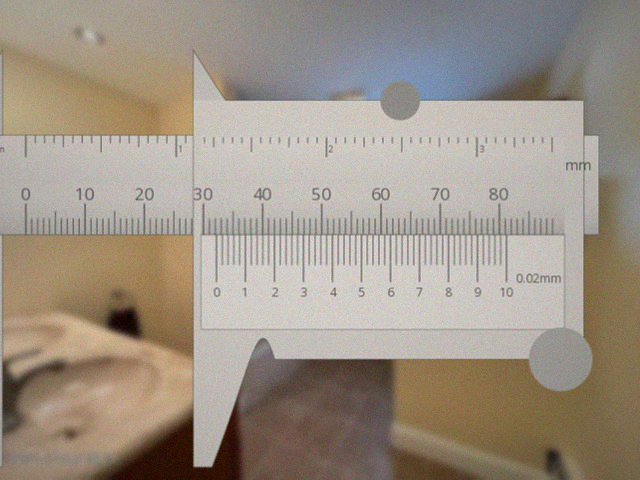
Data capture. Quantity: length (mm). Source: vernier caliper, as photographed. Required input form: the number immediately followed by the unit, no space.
32.2mm
